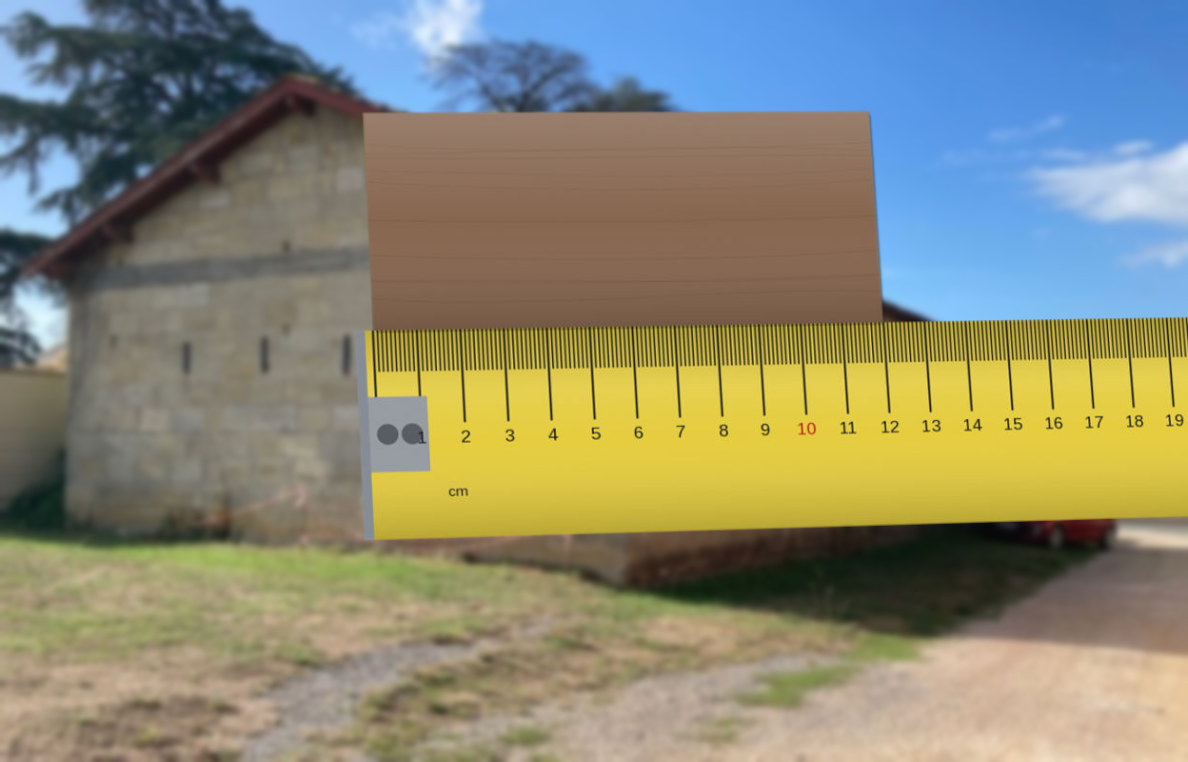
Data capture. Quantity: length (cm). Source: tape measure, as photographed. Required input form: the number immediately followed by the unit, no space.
12cm
